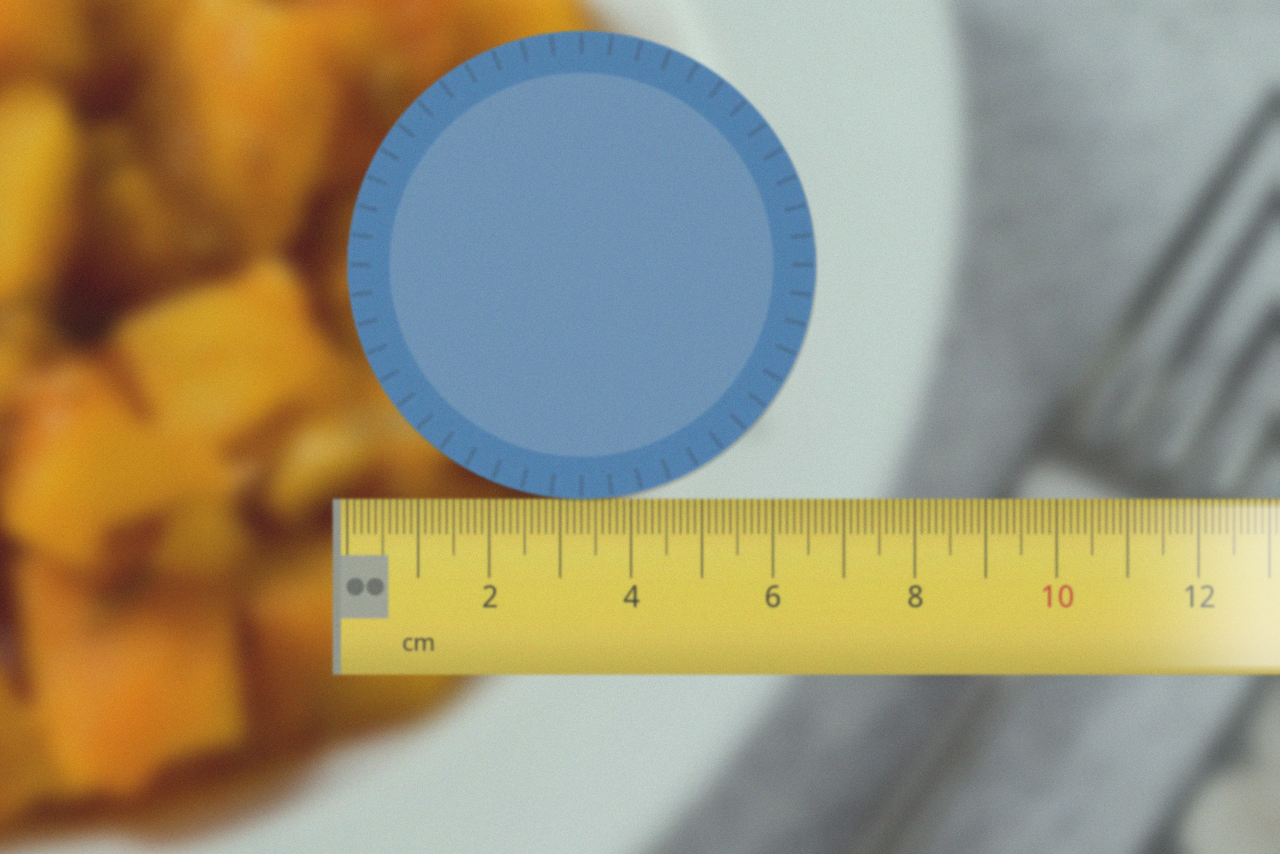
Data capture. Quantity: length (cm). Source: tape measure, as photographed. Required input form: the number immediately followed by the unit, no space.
6.6cm
